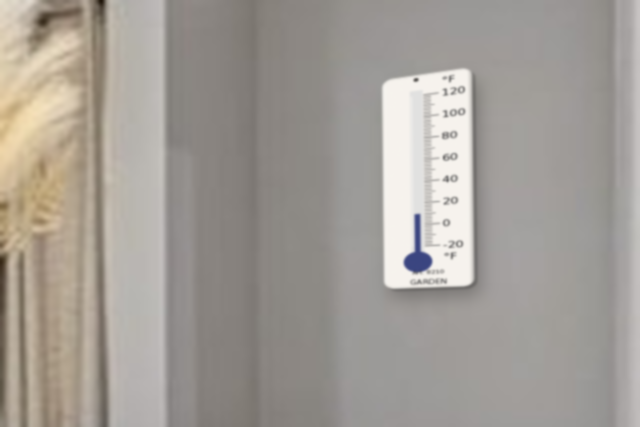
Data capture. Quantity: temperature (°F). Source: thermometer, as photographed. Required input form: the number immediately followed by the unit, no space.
10°F
